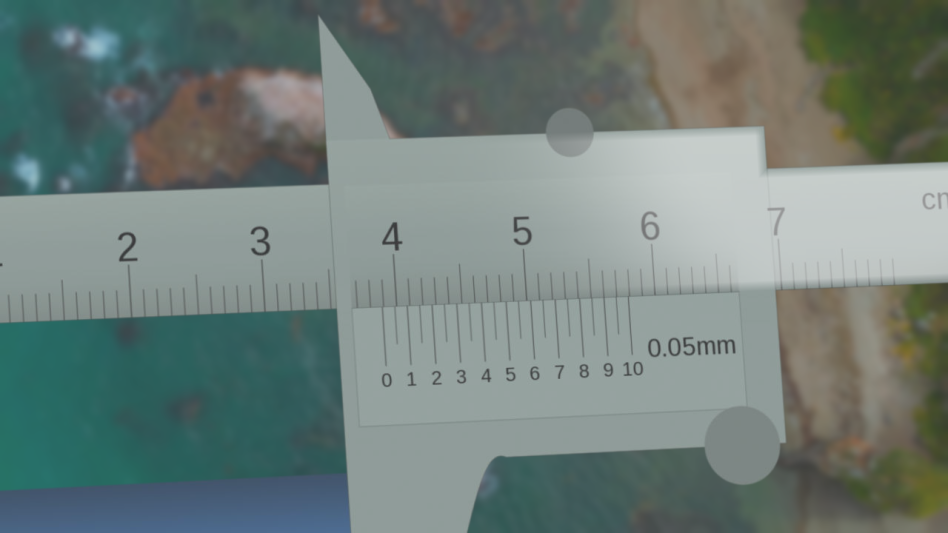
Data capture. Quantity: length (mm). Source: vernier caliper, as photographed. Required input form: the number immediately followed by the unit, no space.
38.9mm
